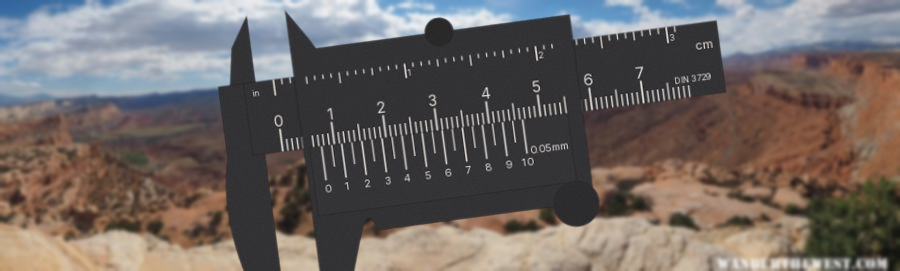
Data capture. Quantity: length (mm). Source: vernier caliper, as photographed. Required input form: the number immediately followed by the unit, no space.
7.5mm
